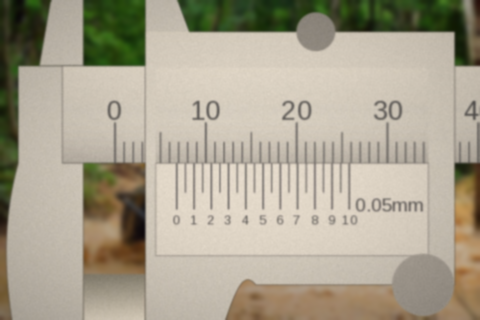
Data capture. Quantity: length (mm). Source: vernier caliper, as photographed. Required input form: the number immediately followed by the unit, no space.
6.8mm
